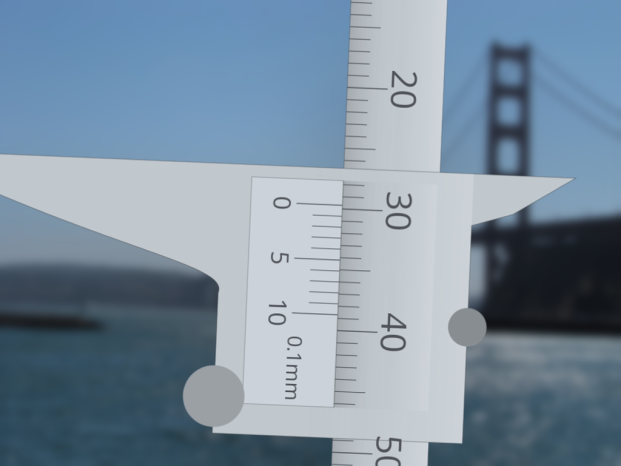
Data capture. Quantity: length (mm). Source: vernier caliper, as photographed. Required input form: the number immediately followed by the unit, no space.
29.7mm
